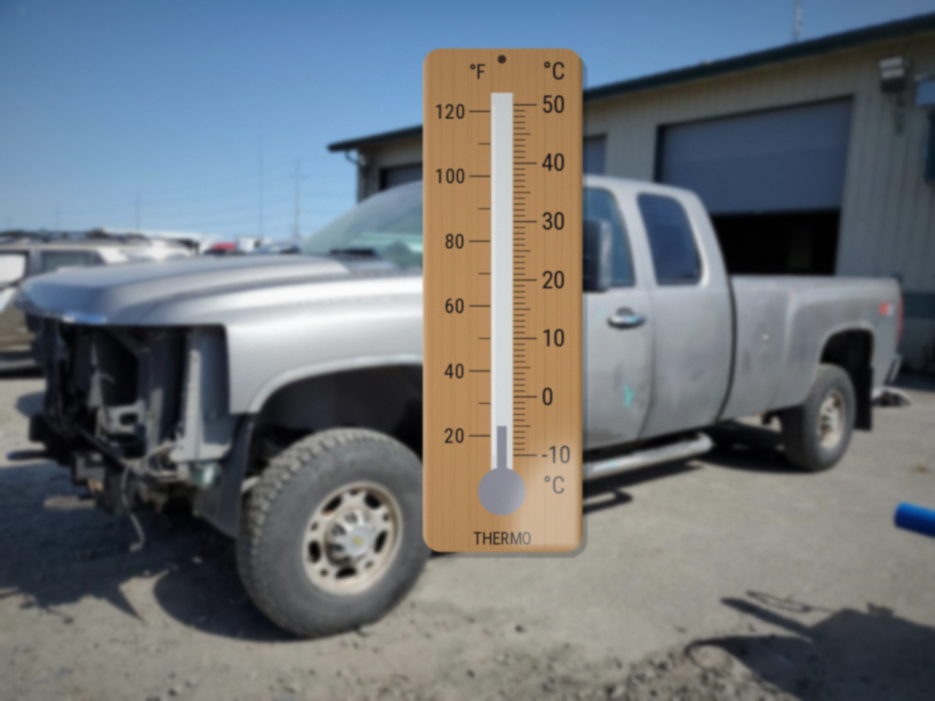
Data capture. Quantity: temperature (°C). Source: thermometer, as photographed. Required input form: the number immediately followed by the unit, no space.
-5°C
